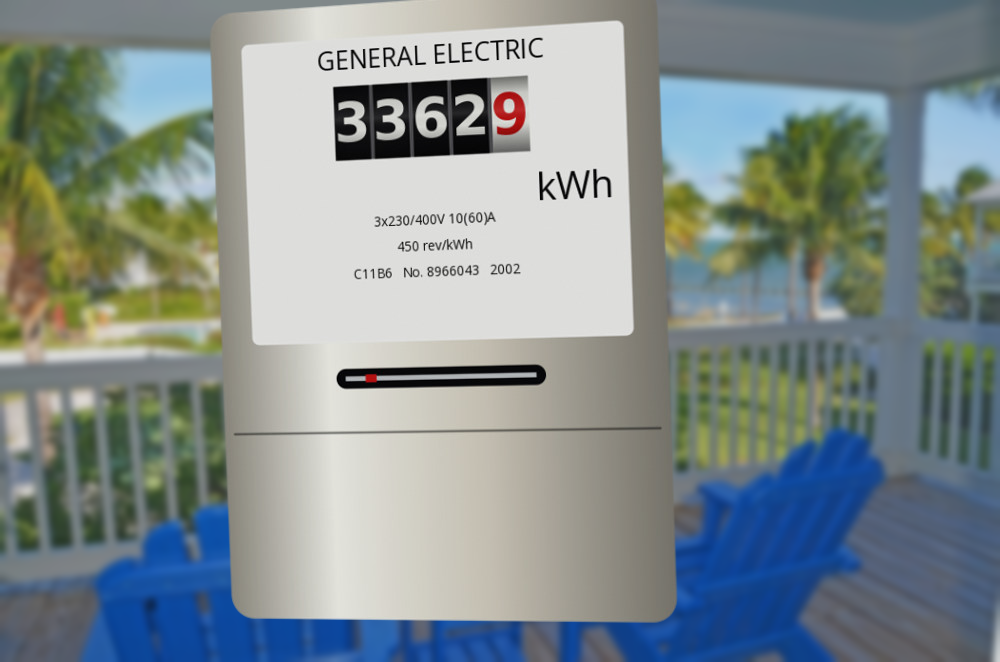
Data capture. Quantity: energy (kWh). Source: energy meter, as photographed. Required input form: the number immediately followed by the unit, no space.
3362.9kWh
